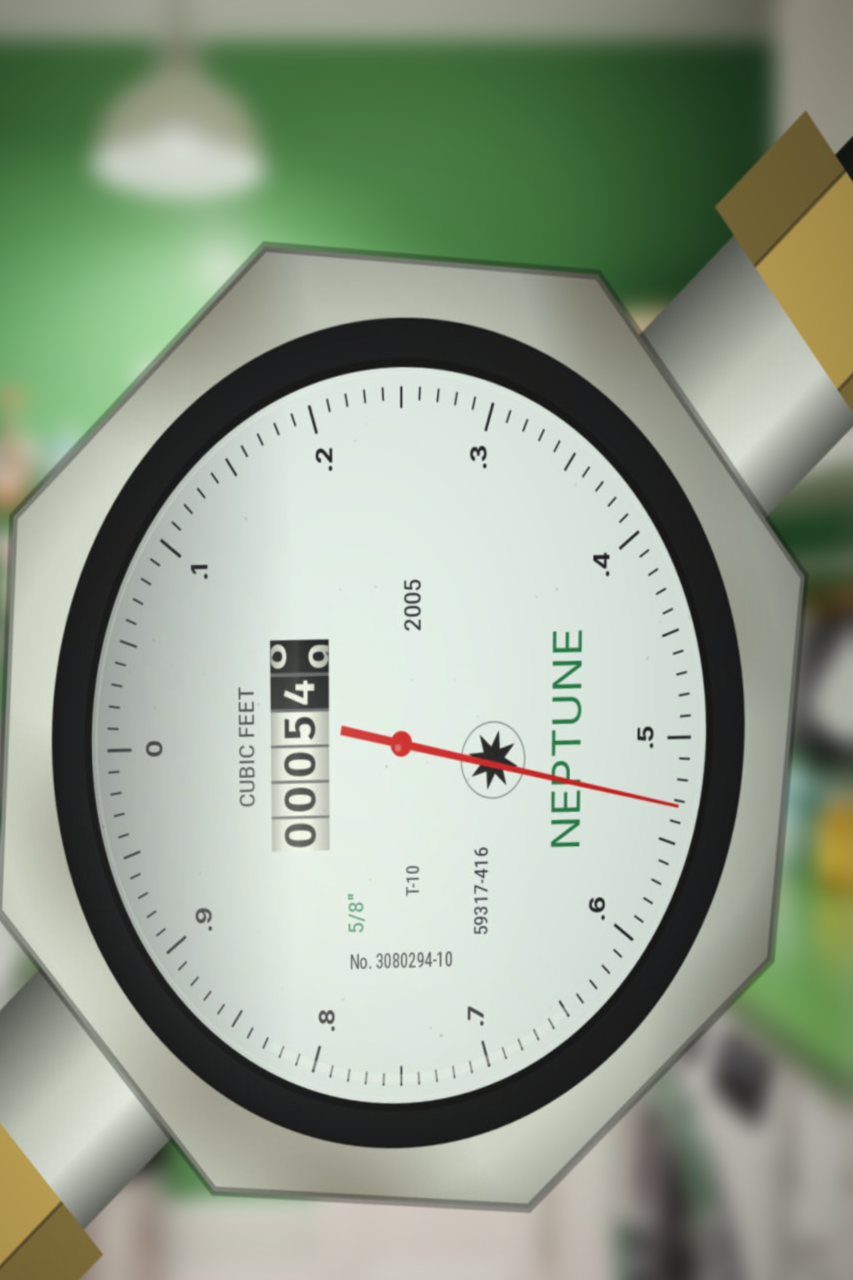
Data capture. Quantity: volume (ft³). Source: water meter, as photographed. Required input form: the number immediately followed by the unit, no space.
548.53ft³
